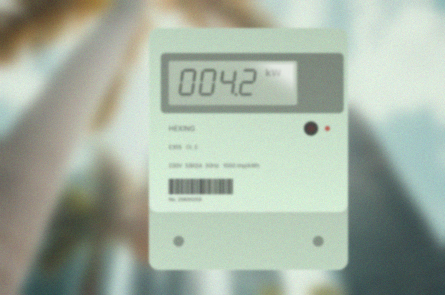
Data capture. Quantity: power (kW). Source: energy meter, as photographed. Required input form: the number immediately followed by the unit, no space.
4.2kW
